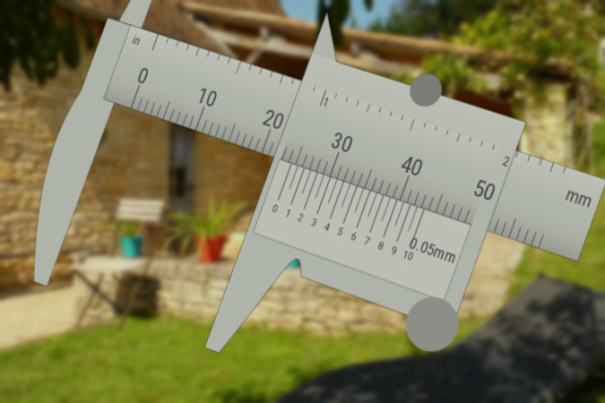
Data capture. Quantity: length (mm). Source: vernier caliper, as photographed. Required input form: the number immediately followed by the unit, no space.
24.4mm
